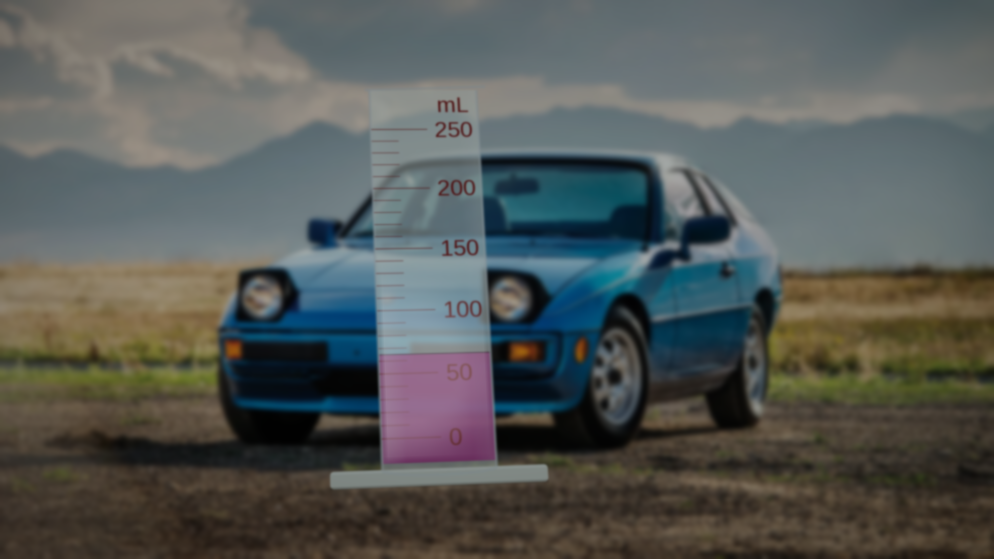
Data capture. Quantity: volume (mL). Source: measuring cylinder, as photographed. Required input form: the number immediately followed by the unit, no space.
65mL
